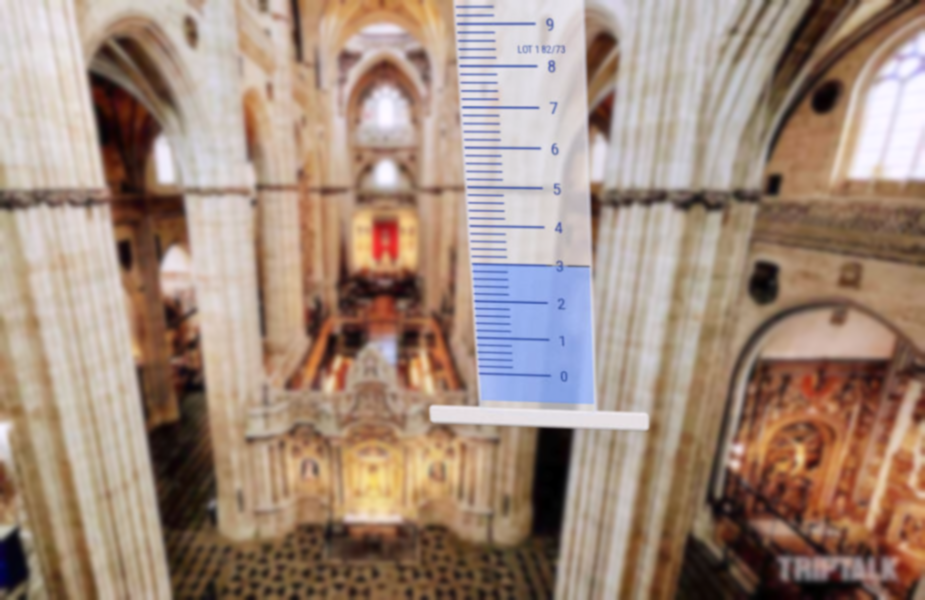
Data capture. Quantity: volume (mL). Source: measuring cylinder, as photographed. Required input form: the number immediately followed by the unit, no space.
3mL
